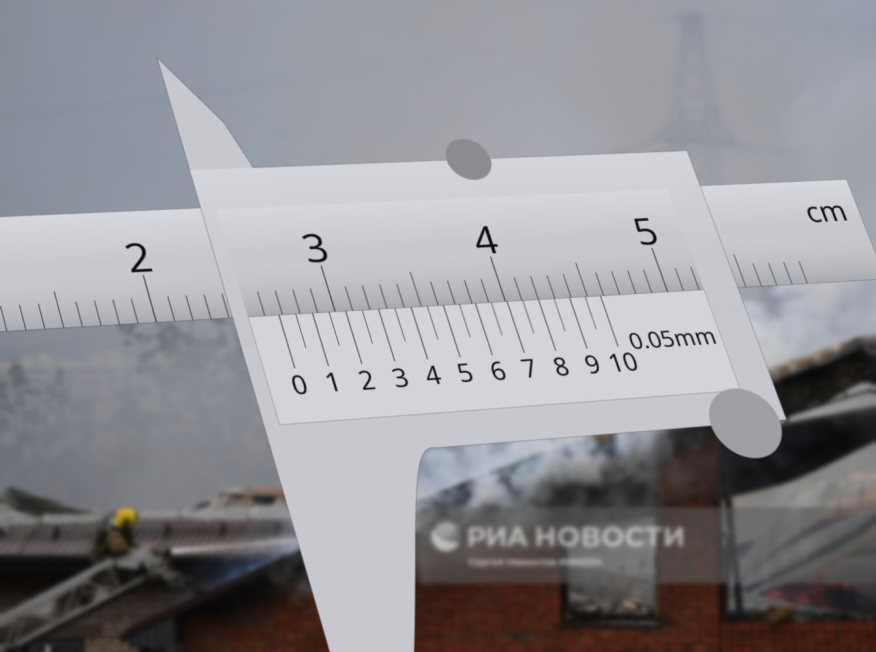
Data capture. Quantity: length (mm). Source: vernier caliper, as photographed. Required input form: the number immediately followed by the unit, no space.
26.8mm
